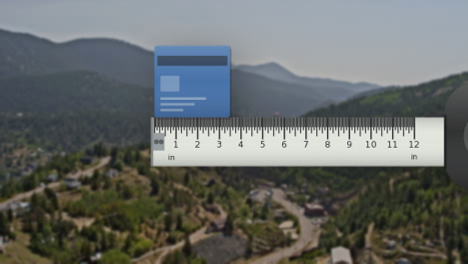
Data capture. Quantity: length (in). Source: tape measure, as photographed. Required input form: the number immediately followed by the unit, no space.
3.5in
